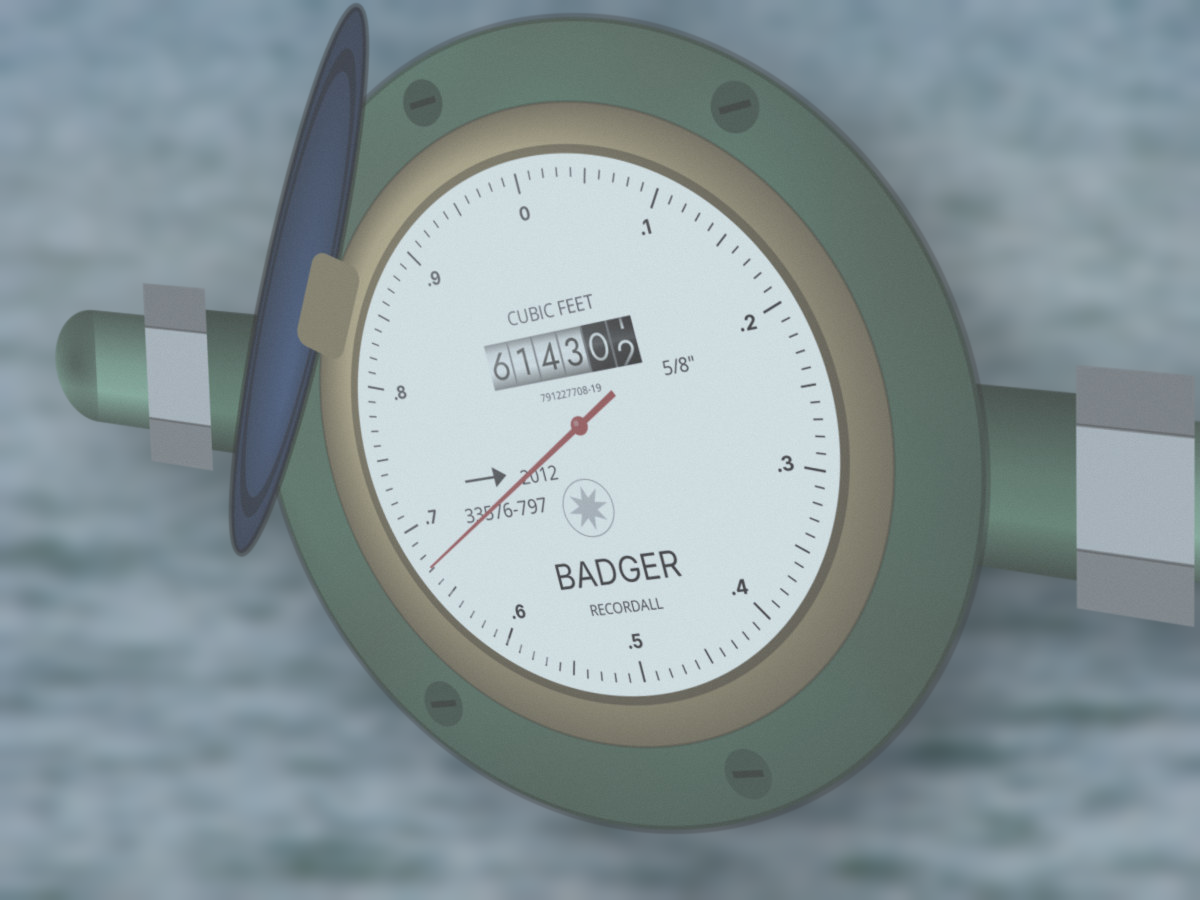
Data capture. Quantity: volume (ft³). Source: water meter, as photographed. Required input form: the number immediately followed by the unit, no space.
614301.67ft³
